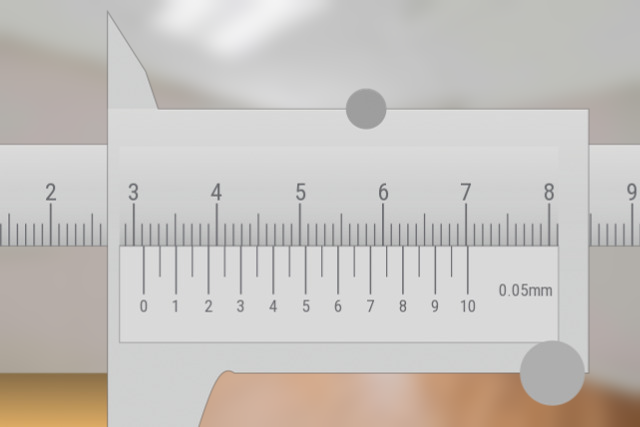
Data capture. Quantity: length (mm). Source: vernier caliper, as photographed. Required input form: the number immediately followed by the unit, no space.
31.2mm
